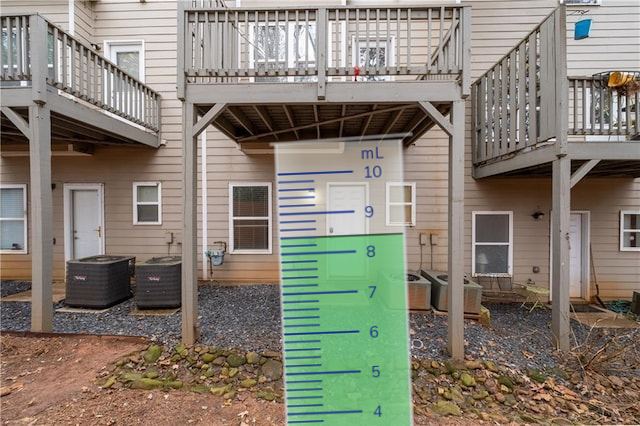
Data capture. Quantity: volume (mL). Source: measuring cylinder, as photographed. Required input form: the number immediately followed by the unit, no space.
8.4mL
